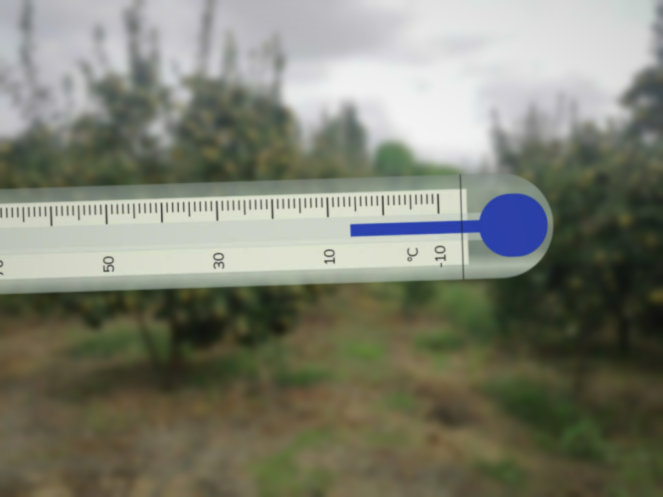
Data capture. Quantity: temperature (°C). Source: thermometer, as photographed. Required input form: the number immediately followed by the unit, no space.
6°C
